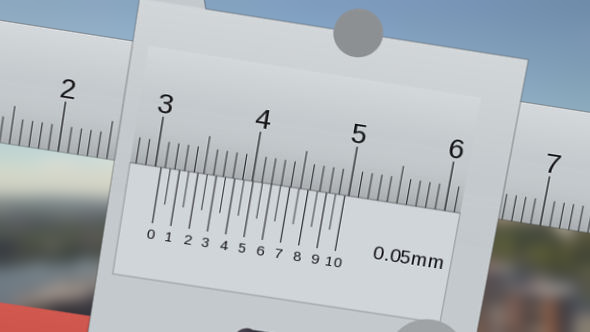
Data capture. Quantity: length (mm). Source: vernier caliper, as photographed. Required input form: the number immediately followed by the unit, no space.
30.6mm
